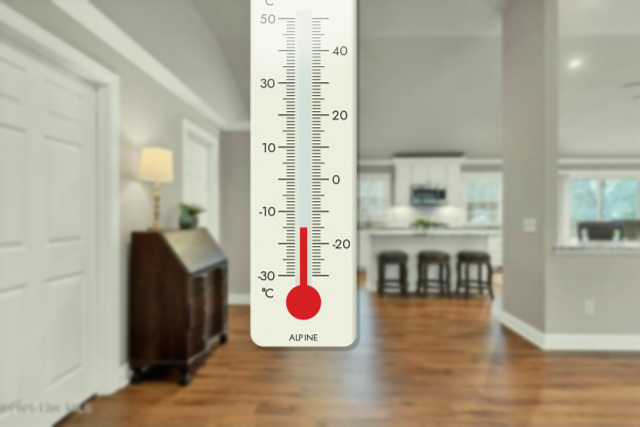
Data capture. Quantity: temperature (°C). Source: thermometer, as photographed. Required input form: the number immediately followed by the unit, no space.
-15°C
